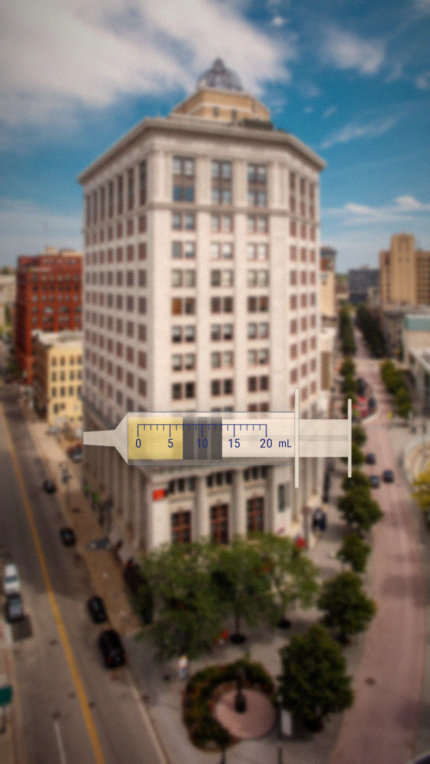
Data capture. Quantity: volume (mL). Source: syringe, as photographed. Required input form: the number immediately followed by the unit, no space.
7mL
